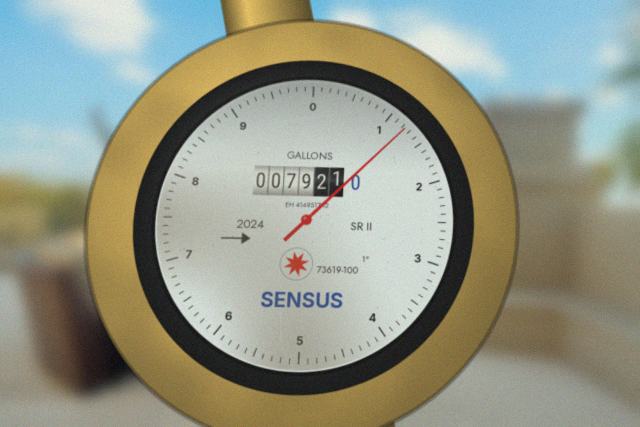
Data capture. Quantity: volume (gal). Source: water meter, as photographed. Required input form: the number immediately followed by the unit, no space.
79211.2gal
